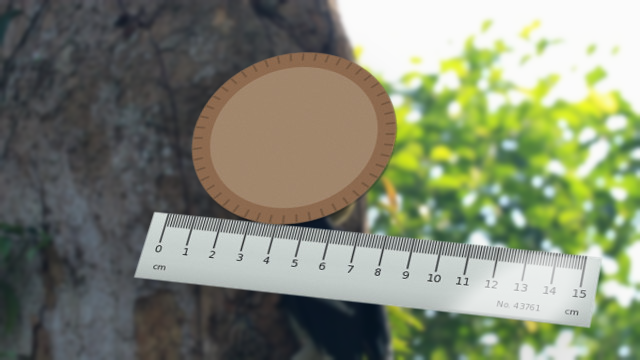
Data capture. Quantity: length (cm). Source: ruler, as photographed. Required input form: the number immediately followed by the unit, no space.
7.5cm
